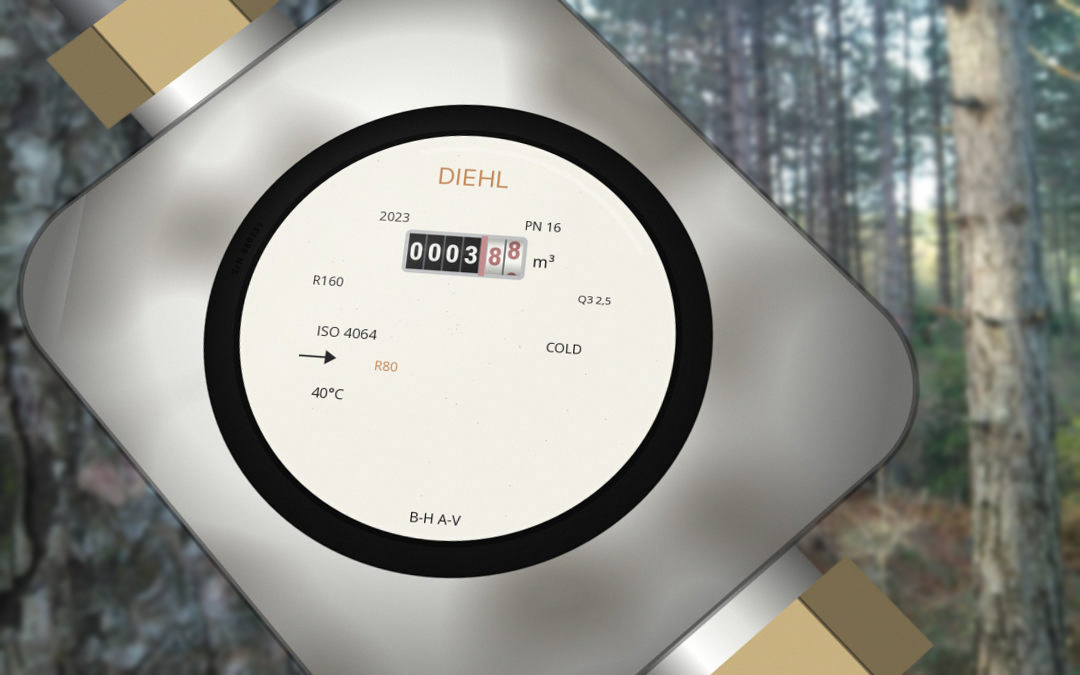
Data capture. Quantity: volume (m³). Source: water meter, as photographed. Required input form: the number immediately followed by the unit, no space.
3.88m³
